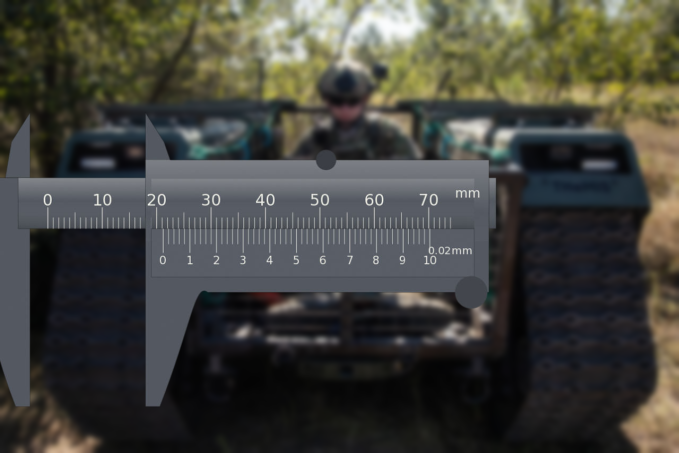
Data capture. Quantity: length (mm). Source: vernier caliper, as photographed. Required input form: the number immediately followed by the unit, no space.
21.2mm
